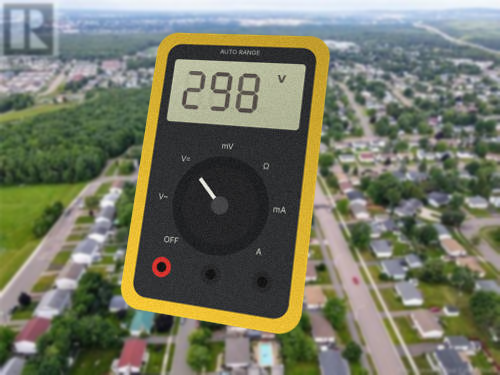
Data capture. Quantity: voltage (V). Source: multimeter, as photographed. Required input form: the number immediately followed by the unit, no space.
298V
